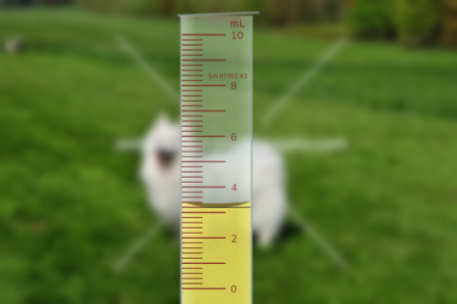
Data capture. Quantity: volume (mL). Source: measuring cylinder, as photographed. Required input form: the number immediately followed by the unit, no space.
3.2mL
